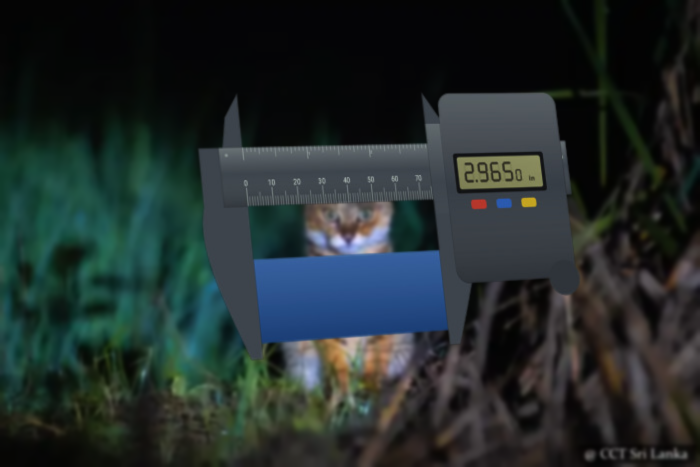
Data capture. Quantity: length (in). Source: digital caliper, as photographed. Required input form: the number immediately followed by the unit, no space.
2.9650in
